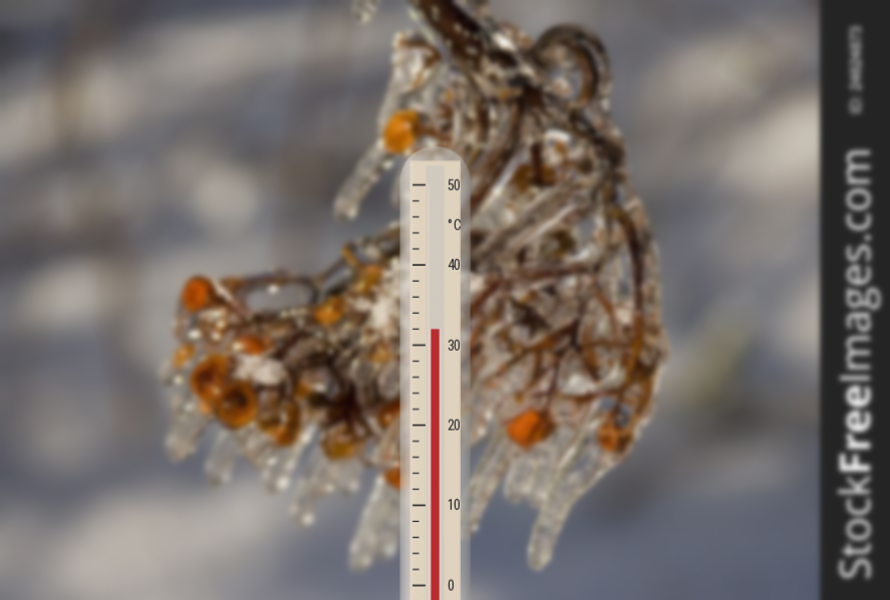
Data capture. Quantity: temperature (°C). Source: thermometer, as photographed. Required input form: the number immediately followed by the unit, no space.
32°C
